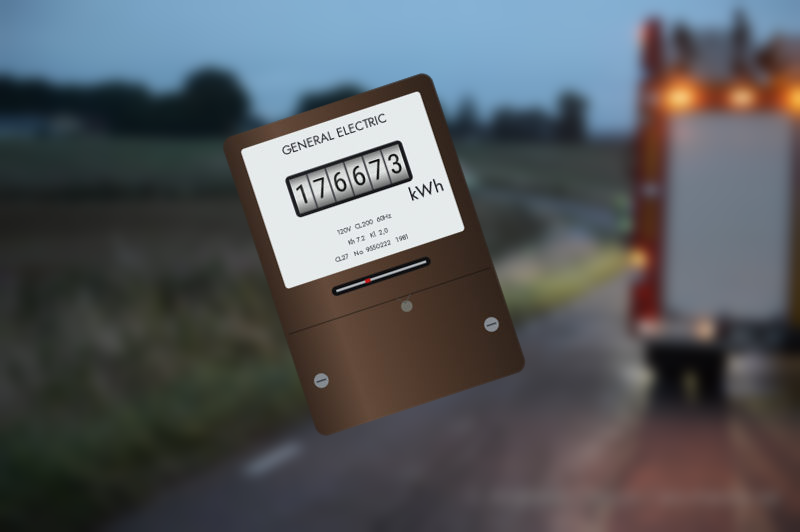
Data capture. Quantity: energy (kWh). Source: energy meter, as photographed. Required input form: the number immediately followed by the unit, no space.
176673kWh
